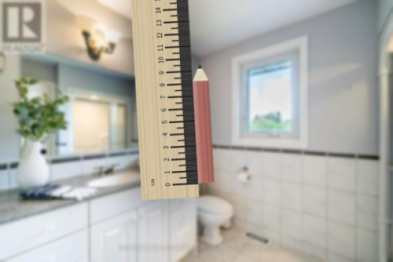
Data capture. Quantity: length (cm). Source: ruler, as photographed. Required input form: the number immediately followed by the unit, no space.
9.5cm
